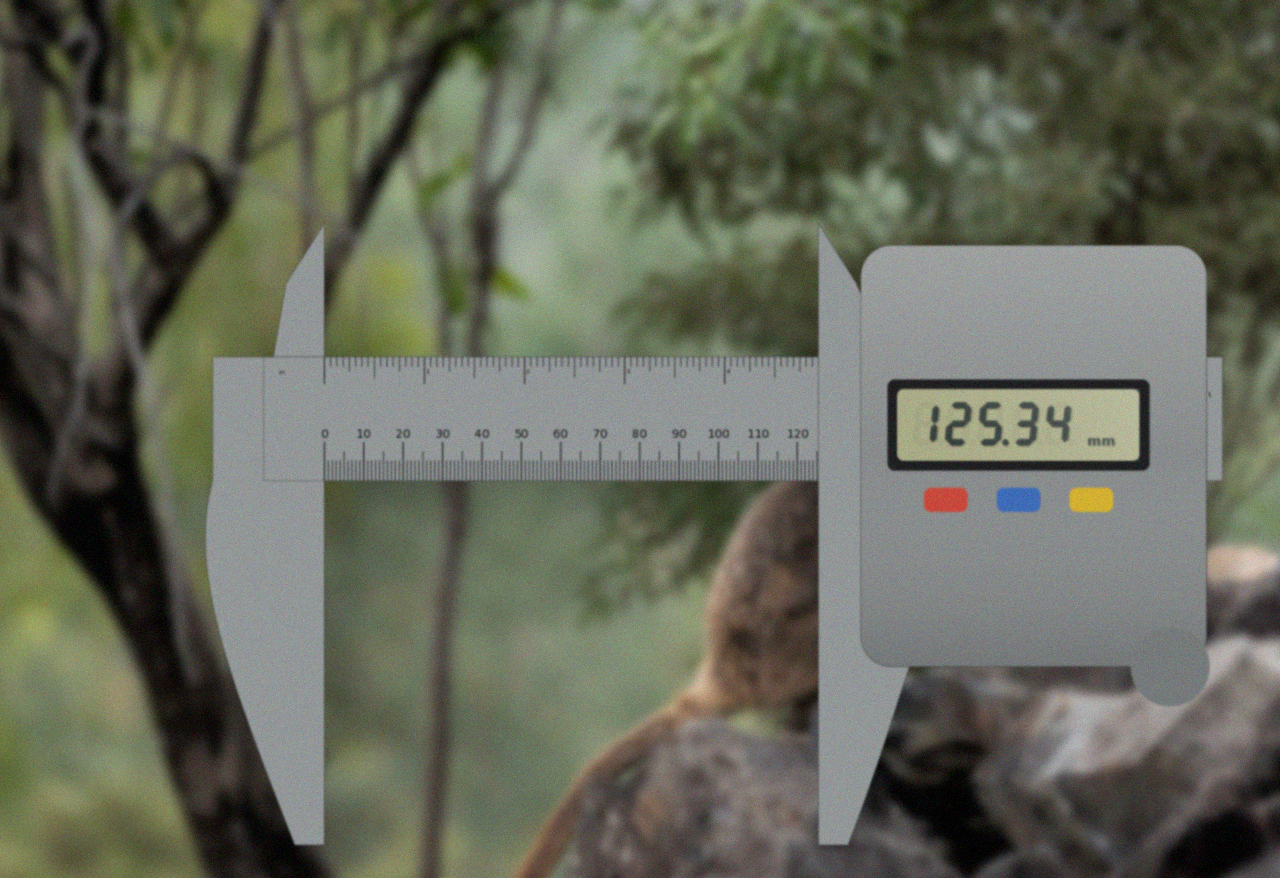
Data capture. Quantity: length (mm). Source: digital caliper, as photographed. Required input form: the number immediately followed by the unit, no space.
125.34mm
